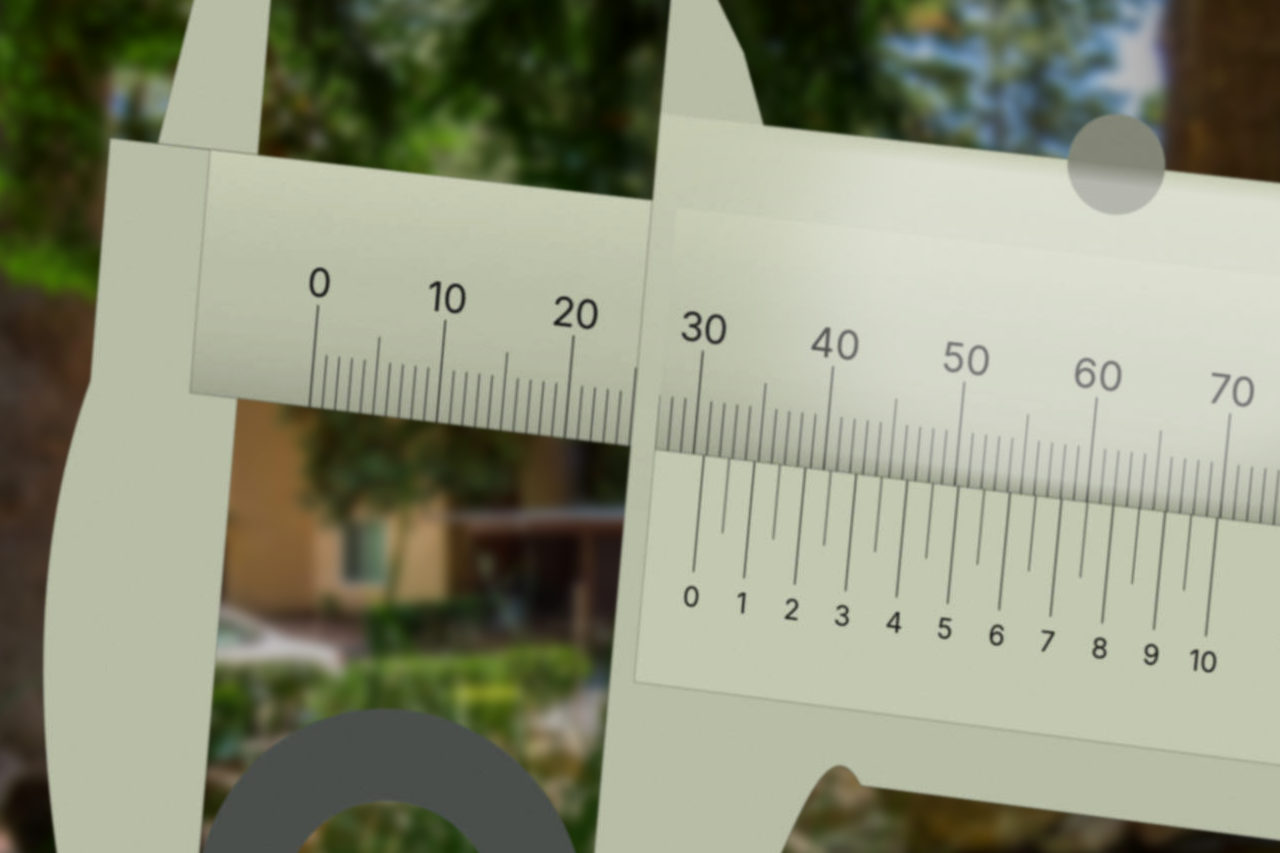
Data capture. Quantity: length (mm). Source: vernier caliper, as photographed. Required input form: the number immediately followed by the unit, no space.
30.8mm
